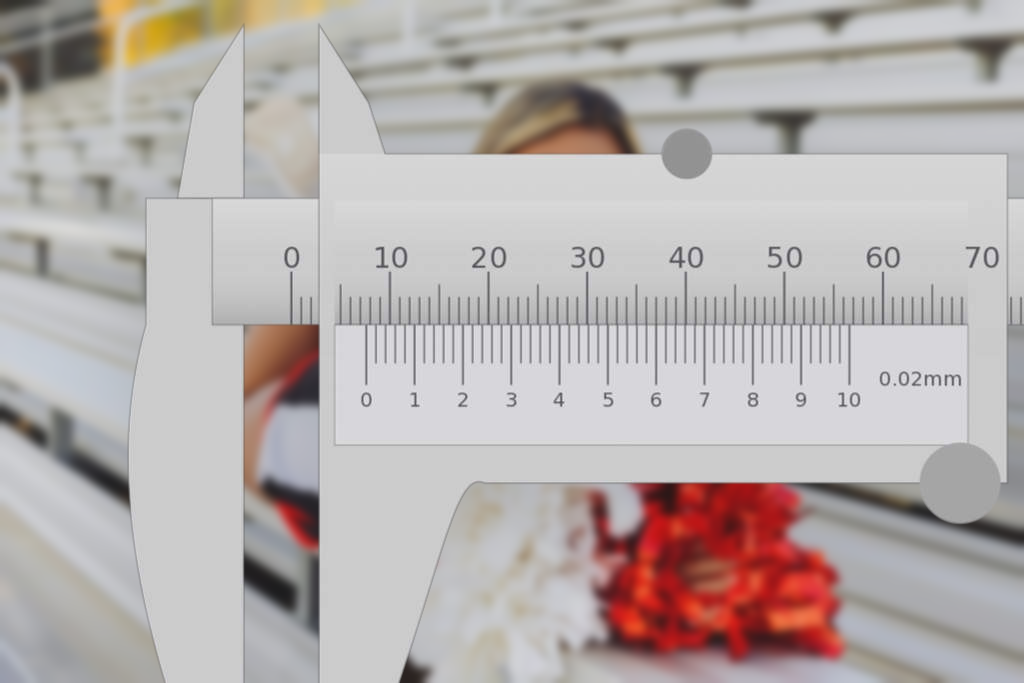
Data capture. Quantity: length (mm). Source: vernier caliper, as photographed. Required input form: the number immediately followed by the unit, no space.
7.6mm
